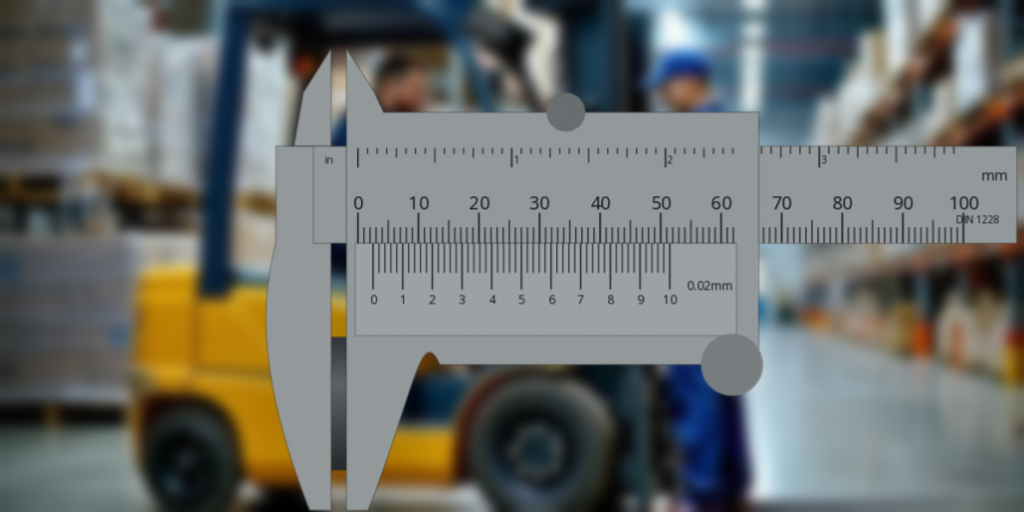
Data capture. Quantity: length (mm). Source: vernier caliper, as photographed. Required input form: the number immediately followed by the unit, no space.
2.5mm
